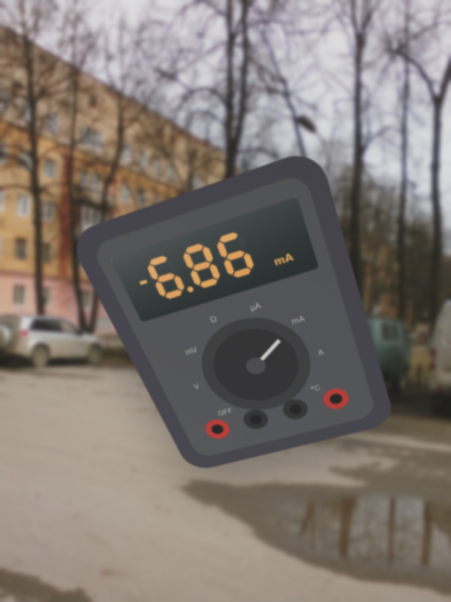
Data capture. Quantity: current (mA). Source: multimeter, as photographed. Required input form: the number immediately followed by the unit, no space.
-6.86mA
